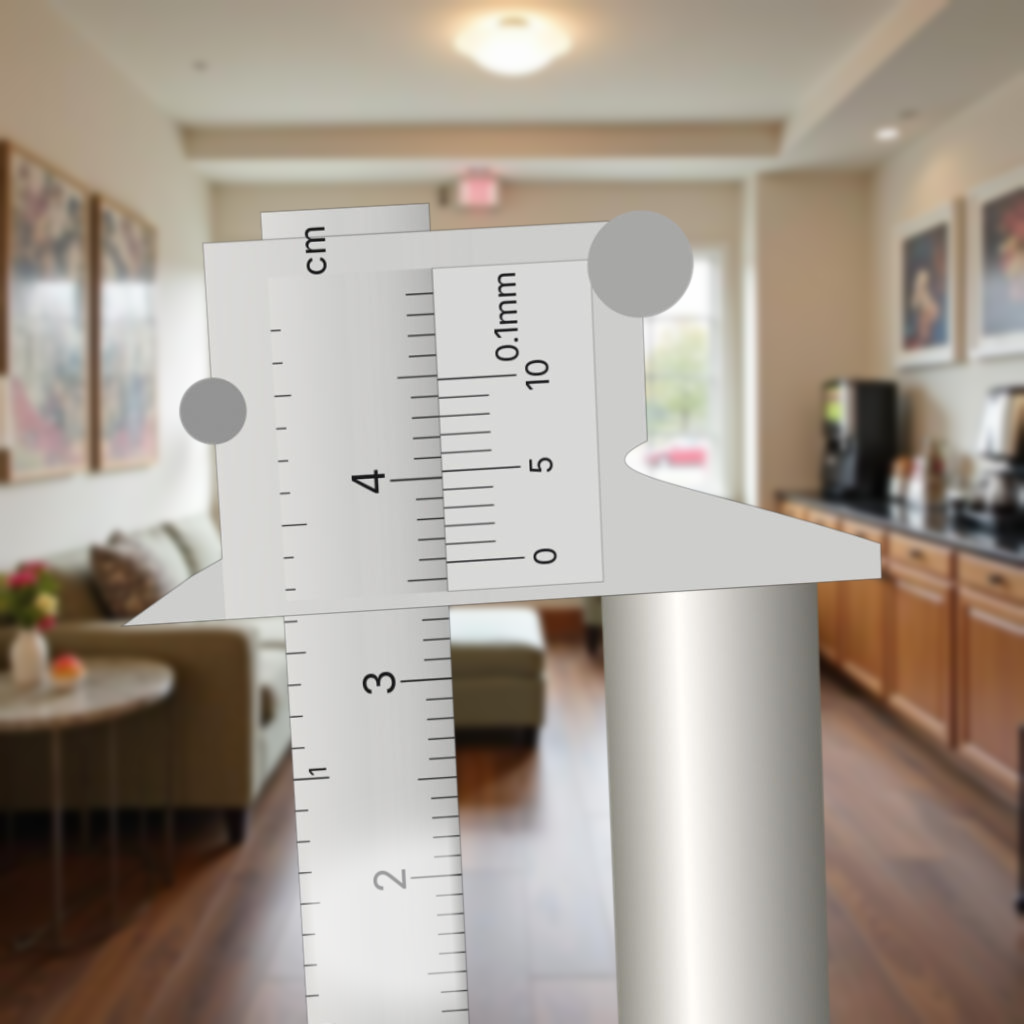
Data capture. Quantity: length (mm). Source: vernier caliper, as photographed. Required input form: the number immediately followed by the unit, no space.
35.8mm
